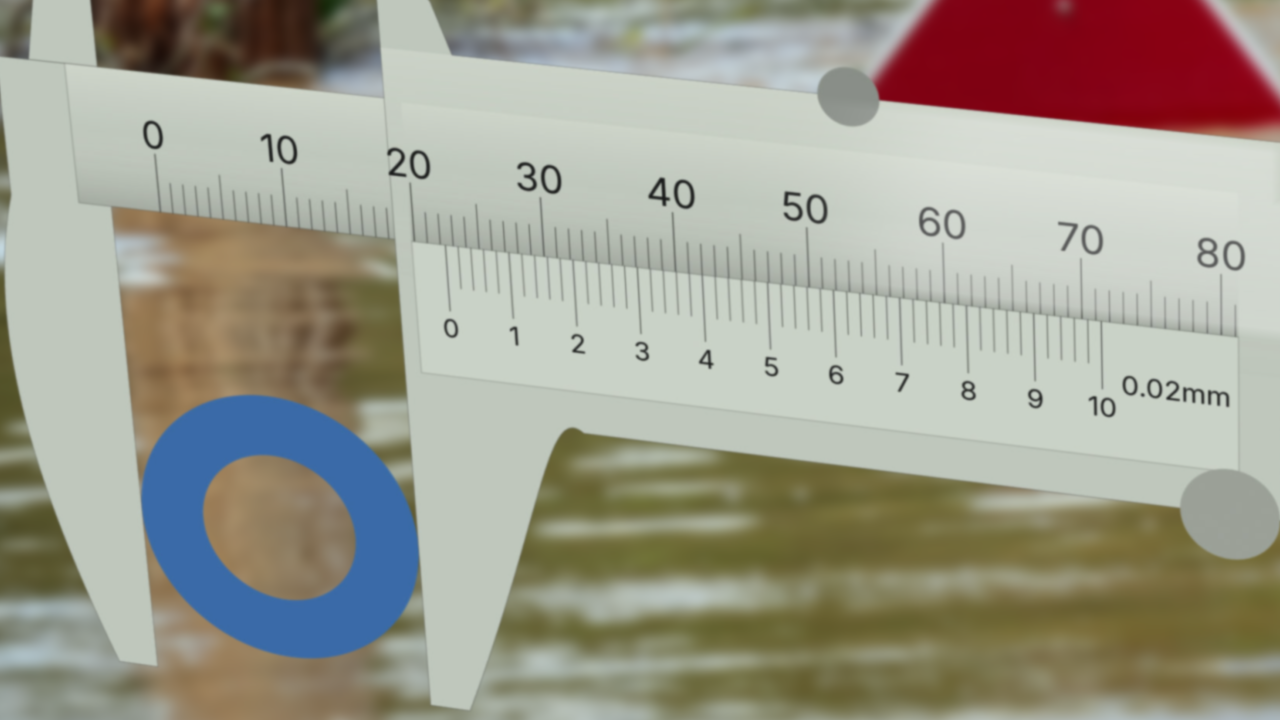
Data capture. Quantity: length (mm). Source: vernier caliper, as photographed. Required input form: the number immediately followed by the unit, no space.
22.4mm
